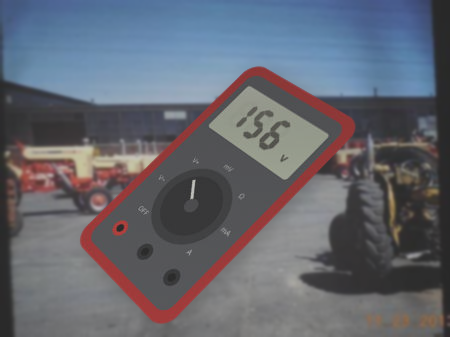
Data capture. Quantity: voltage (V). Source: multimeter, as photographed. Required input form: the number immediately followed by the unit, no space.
156V
